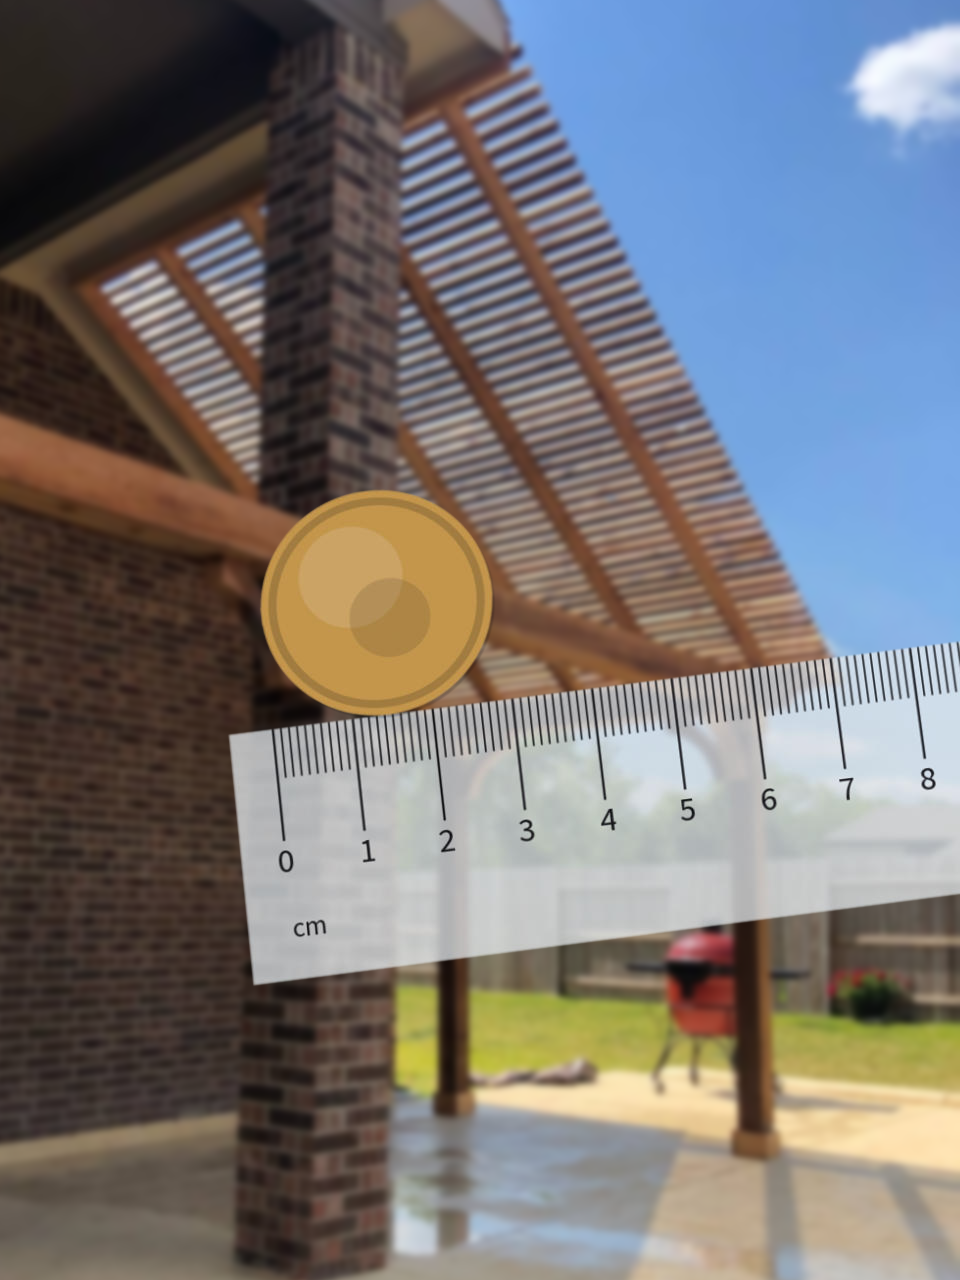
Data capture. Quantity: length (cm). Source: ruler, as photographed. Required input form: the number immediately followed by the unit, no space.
2.9cm
